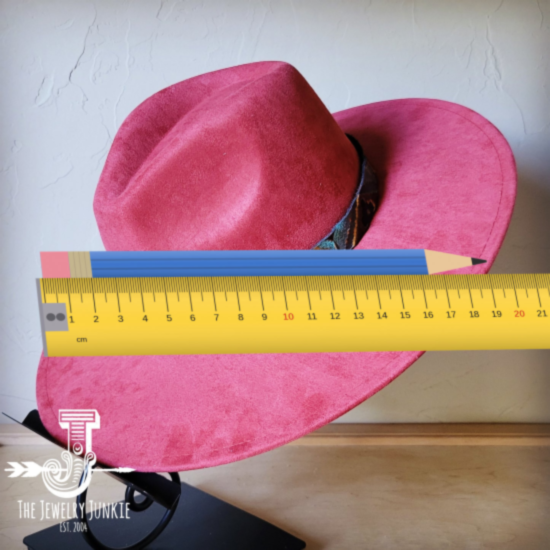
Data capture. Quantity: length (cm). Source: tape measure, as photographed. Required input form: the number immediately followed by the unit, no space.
19cm
